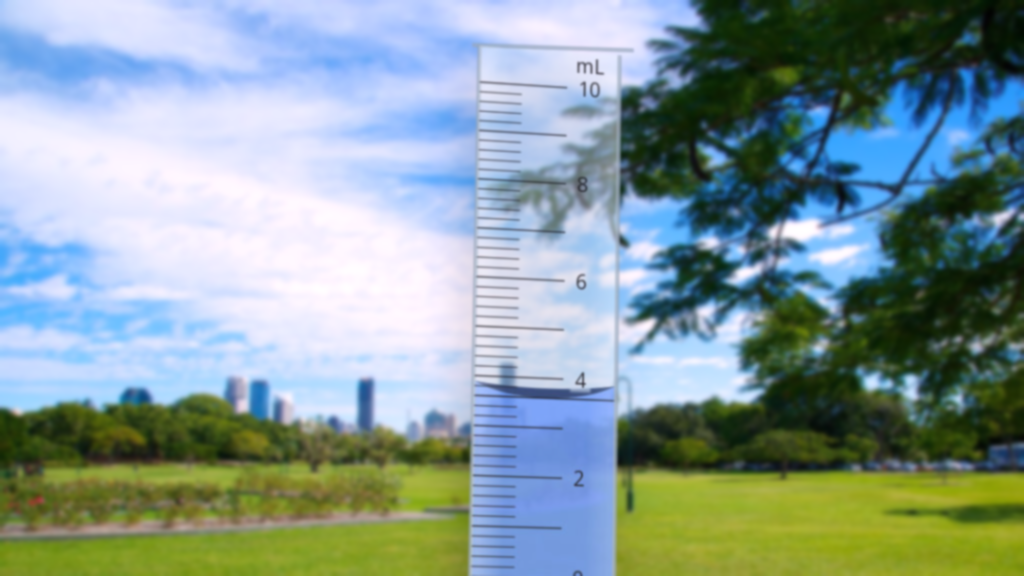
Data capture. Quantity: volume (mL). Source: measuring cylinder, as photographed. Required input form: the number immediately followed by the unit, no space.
3.6mL
